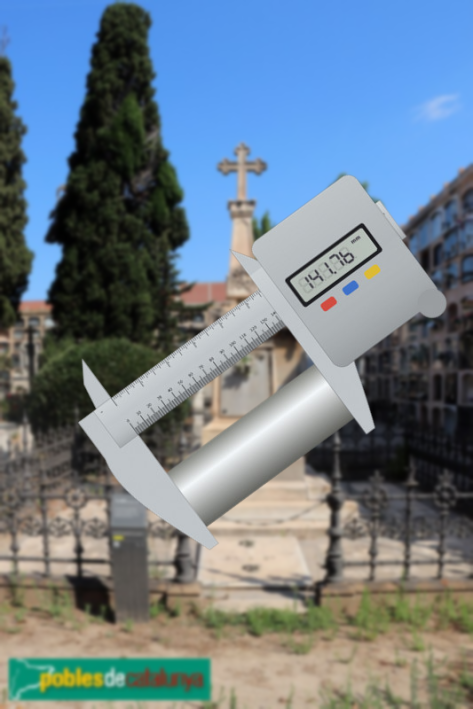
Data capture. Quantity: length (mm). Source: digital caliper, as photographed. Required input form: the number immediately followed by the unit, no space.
141.76mm
